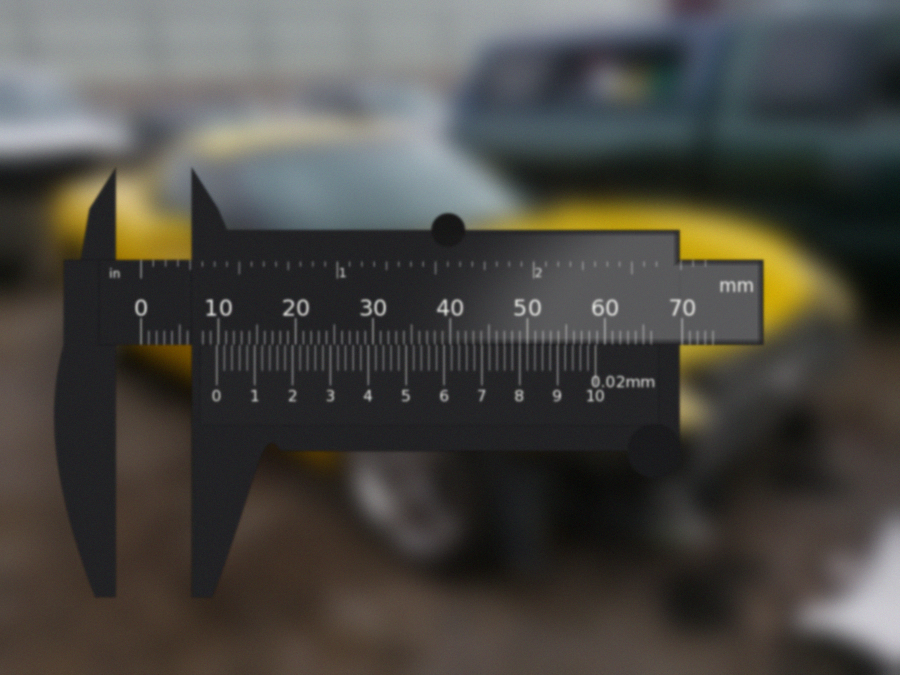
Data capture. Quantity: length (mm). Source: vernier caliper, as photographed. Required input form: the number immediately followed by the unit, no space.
9.8mm
